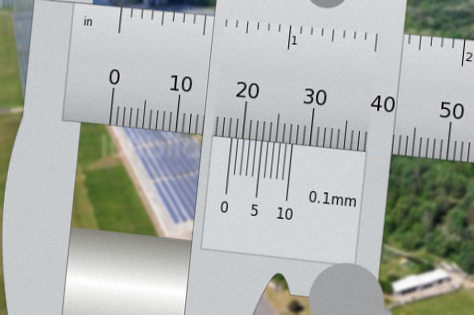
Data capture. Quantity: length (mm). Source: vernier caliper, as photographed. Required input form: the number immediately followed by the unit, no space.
18.4mm
